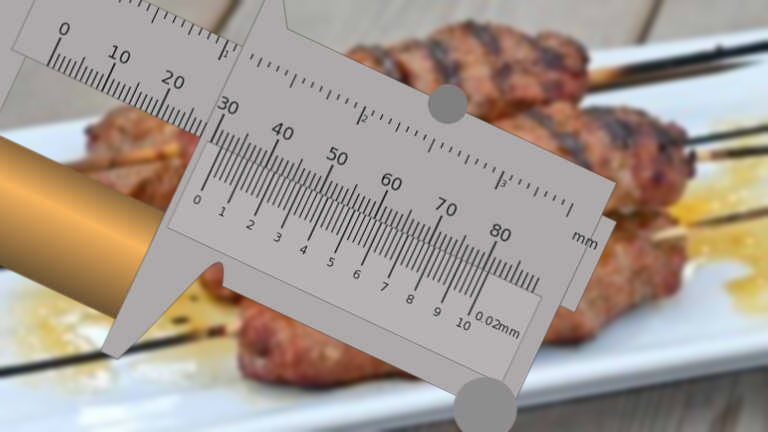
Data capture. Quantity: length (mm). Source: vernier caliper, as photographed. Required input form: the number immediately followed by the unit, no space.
32.0mm
